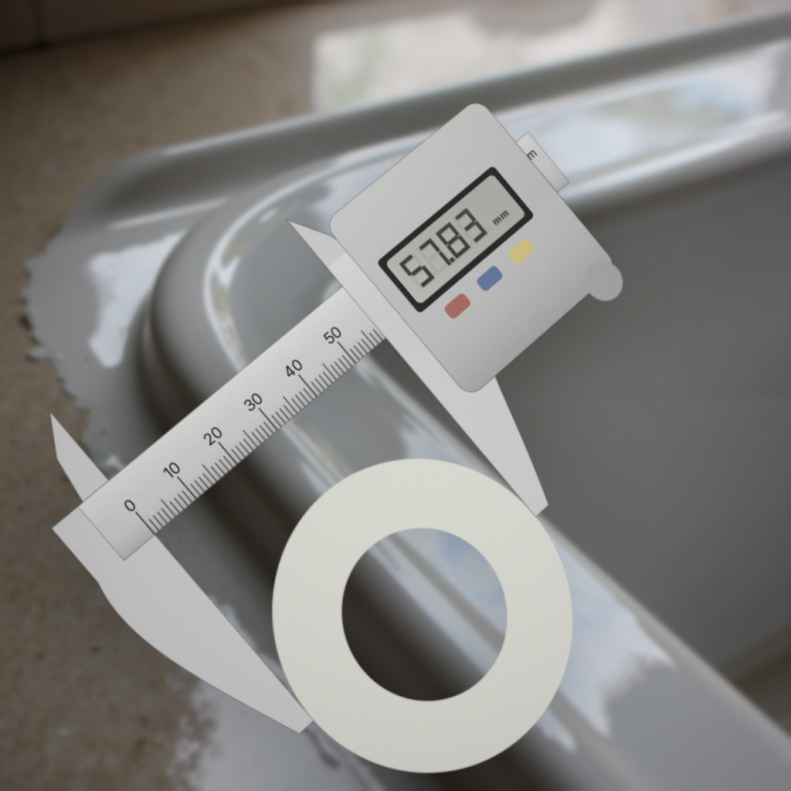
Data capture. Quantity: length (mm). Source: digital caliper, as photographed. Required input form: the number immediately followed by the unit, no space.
57.83mm
